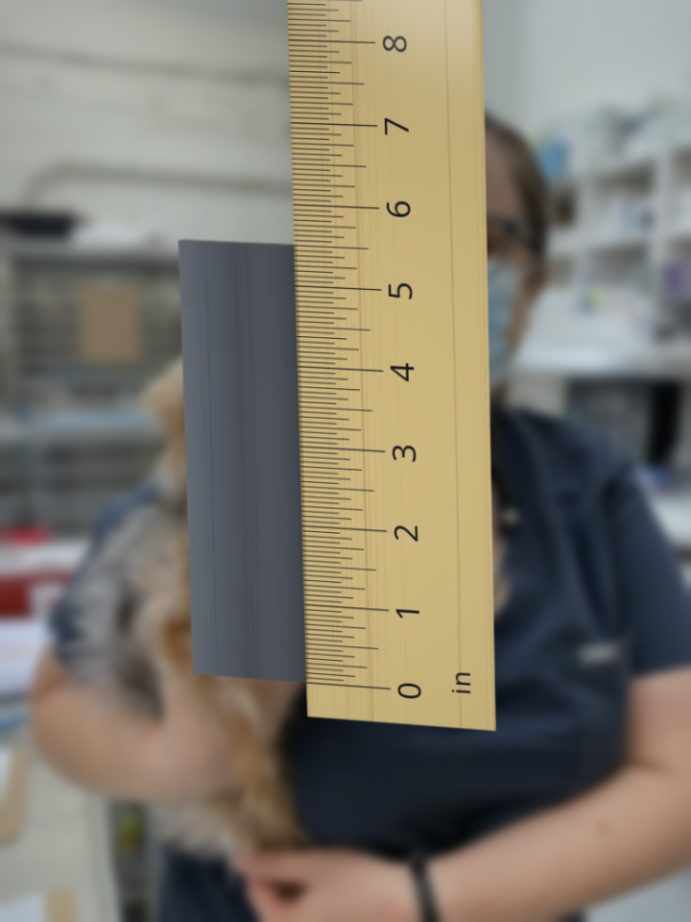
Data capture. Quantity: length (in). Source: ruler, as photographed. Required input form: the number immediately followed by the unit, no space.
5.5in
